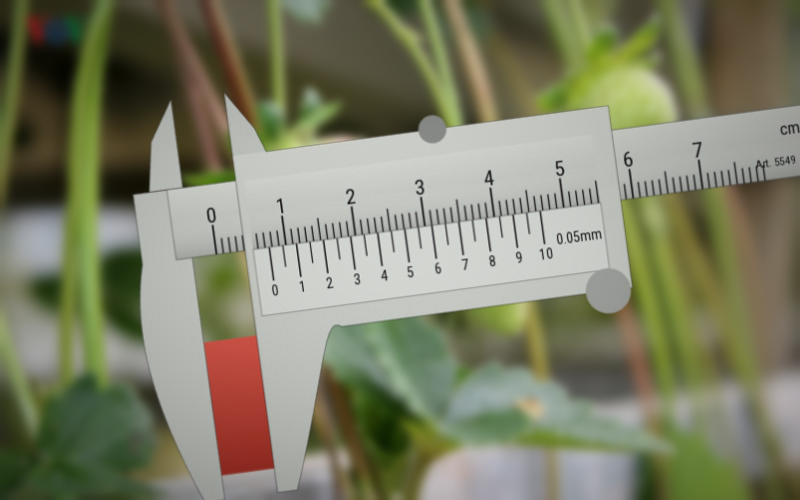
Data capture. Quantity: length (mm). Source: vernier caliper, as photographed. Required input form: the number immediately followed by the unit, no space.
7.6mm
